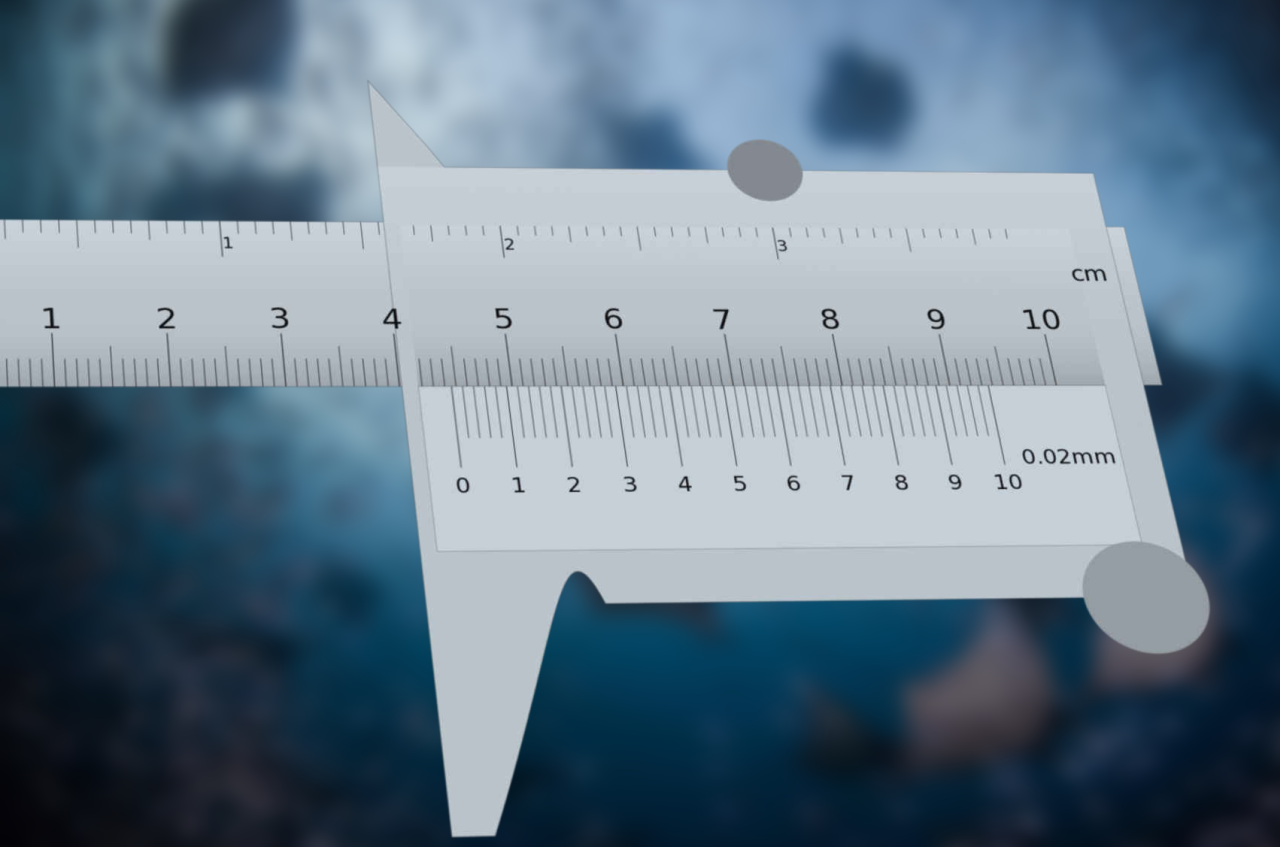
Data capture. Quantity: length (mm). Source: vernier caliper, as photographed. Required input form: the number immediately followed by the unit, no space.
44.6mm
